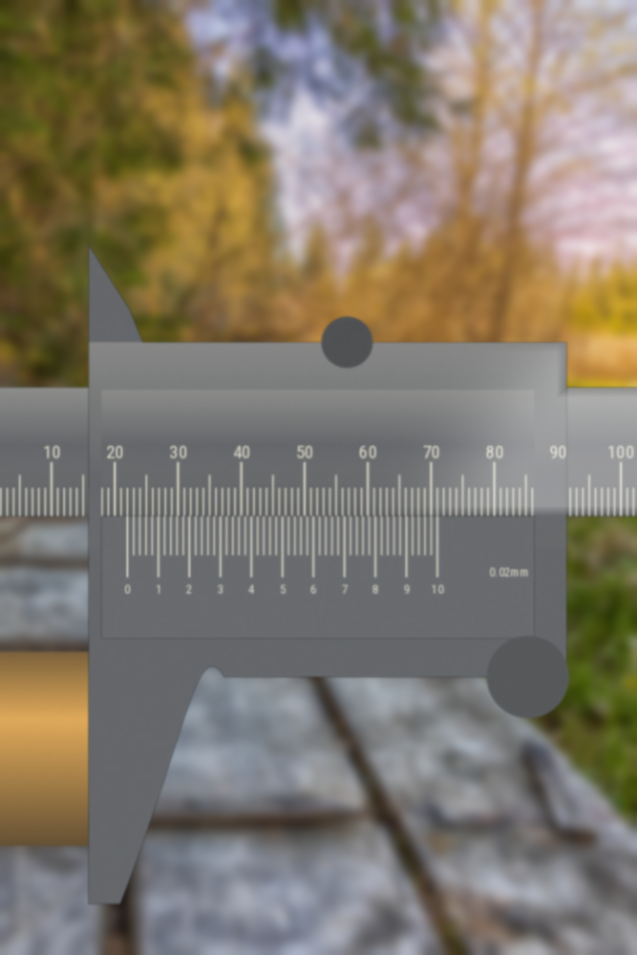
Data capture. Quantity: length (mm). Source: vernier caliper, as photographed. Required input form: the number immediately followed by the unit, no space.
22.0mm
